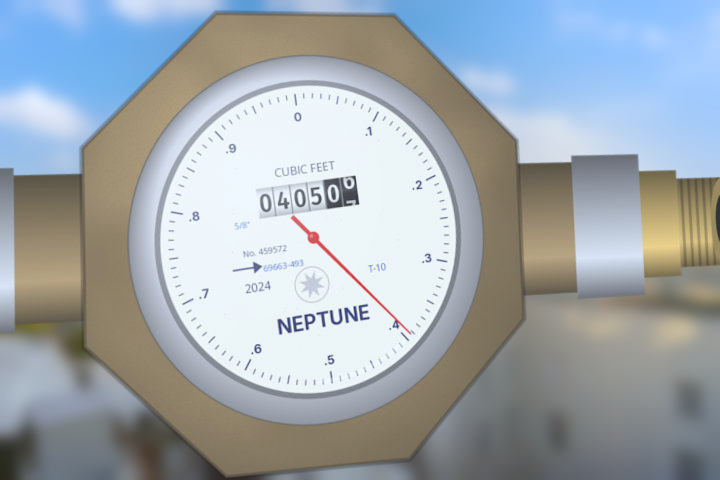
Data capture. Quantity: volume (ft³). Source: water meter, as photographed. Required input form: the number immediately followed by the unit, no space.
40506.39ft³
